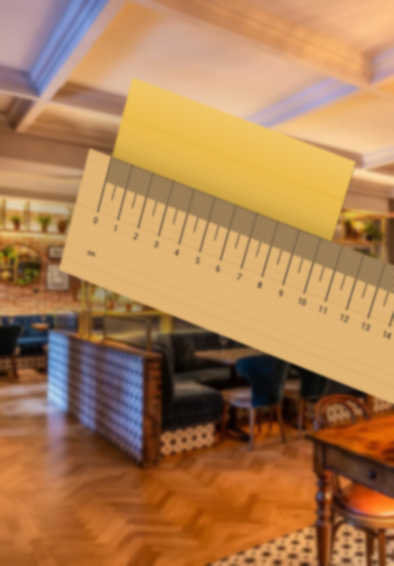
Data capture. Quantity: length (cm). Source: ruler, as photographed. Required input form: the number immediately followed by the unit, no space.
10.5cm
